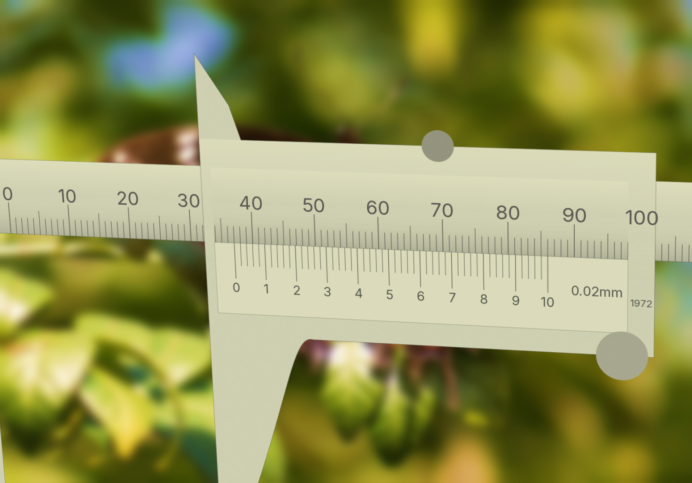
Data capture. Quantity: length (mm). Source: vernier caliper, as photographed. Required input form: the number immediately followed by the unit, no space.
37.0mm
